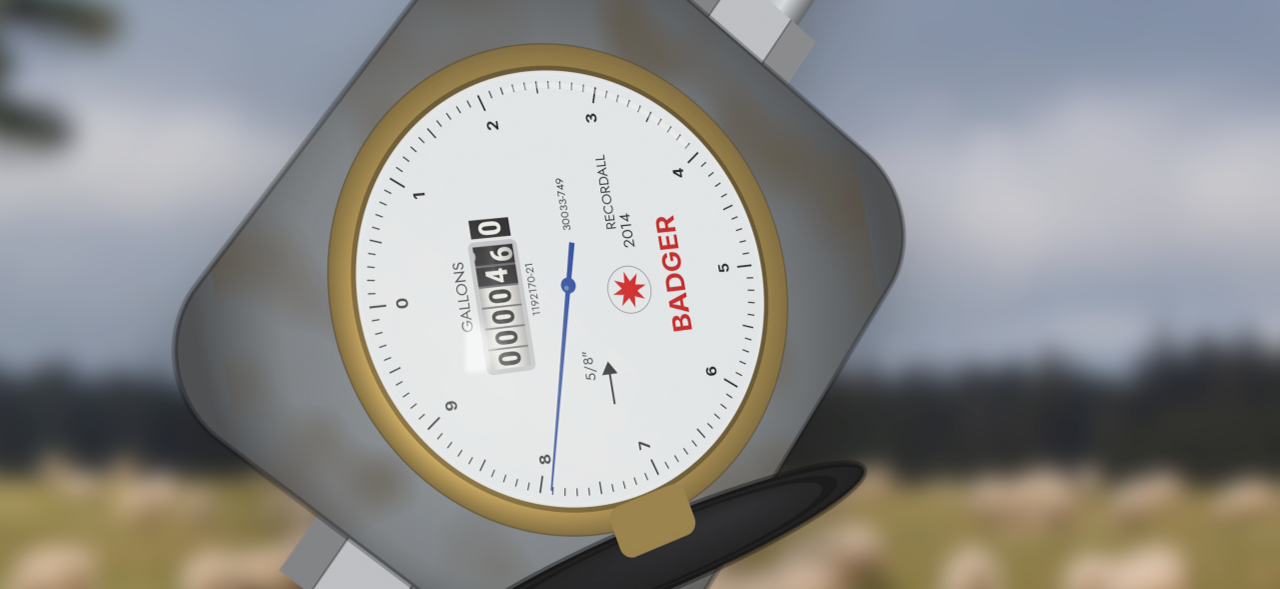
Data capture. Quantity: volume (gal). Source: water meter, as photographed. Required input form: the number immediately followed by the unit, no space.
457.9gal
